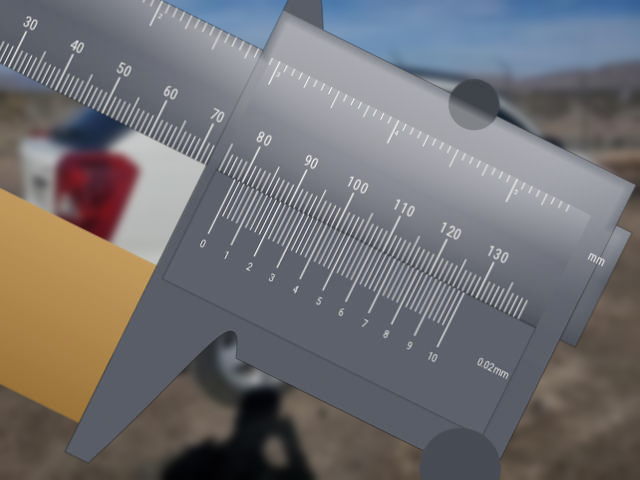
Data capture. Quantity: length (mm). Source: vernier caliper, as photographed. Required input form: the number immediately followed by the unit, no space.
78.5mm
